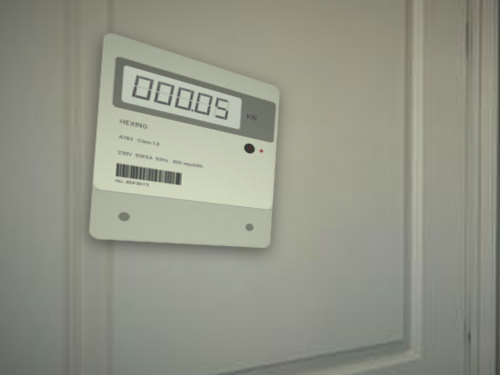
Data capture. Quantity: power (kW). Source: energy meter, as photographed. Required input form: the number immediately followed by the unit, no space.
0.05kW
